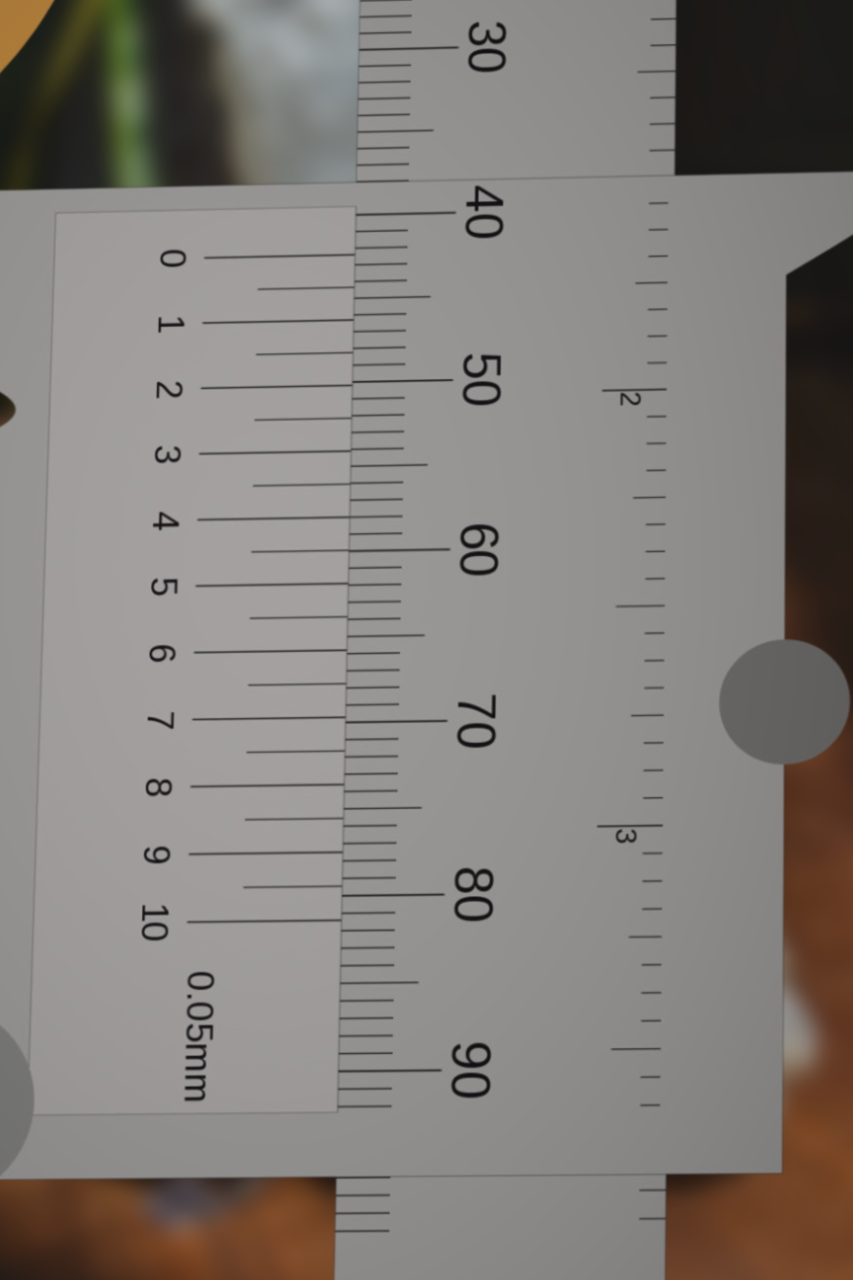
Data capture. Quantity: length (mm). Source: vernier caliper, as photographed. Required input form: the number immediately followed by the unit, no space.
42.4mm
